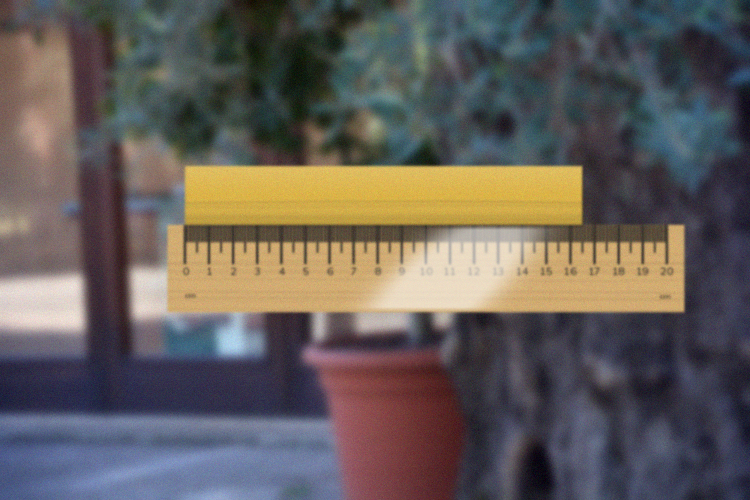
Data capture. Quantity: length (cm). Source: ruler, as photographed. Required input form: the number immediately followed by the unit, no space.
16.5cm
